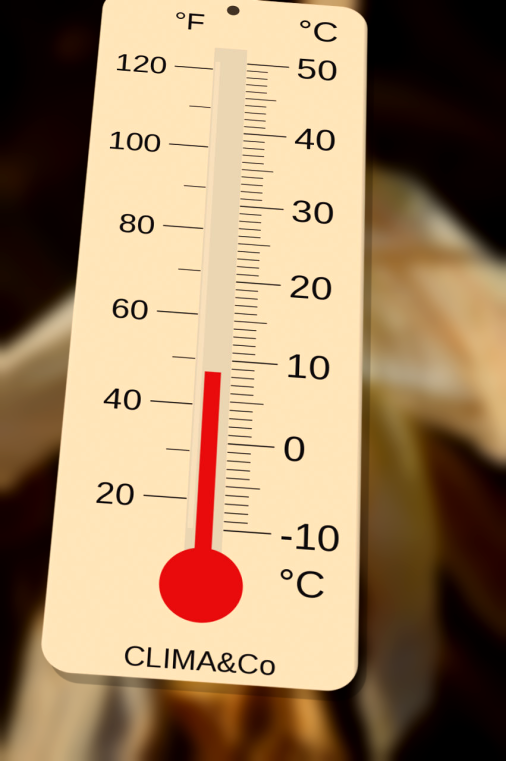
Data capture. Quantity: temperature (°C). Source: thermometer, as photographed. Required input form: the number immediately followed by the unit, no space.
8.5°C
